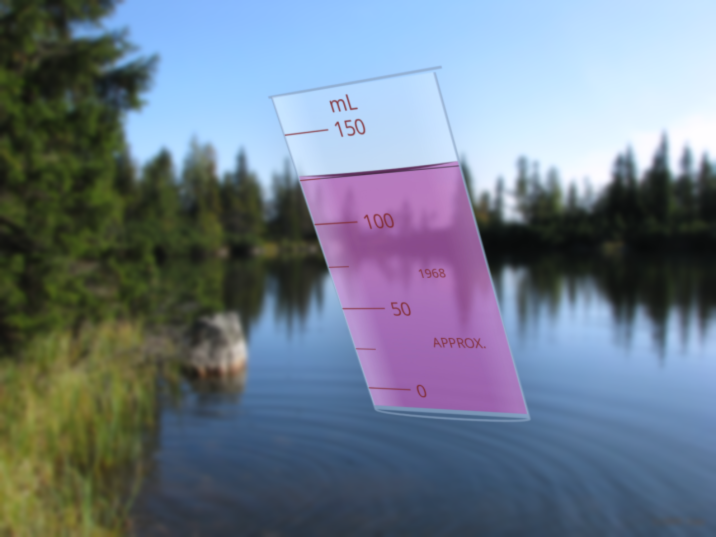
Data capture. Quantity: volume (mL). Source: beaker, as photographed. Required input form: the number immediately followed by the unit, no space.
125mL
